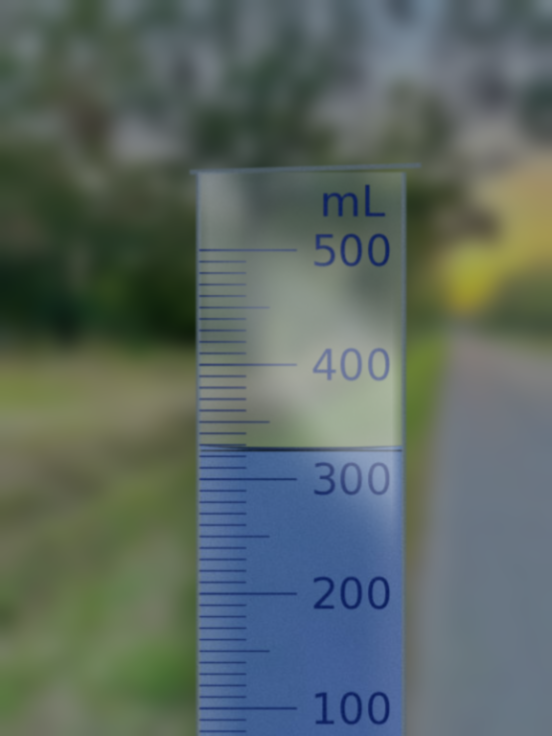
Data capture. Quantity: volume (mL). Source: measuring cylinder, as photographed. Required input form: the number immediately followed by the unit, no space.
325mL
